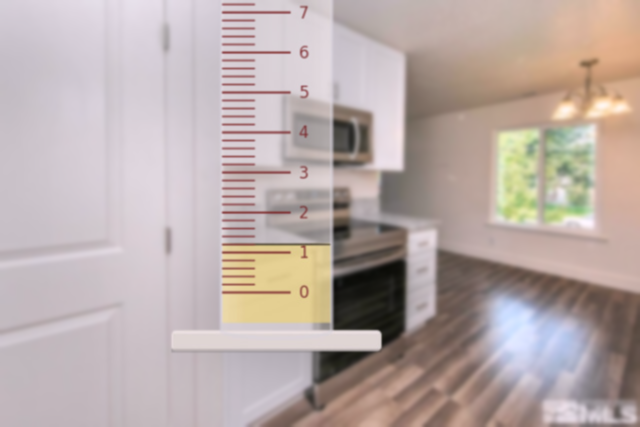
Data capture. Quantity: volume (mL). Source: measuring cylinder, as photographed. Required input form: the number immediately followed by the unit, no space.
1.2mL
